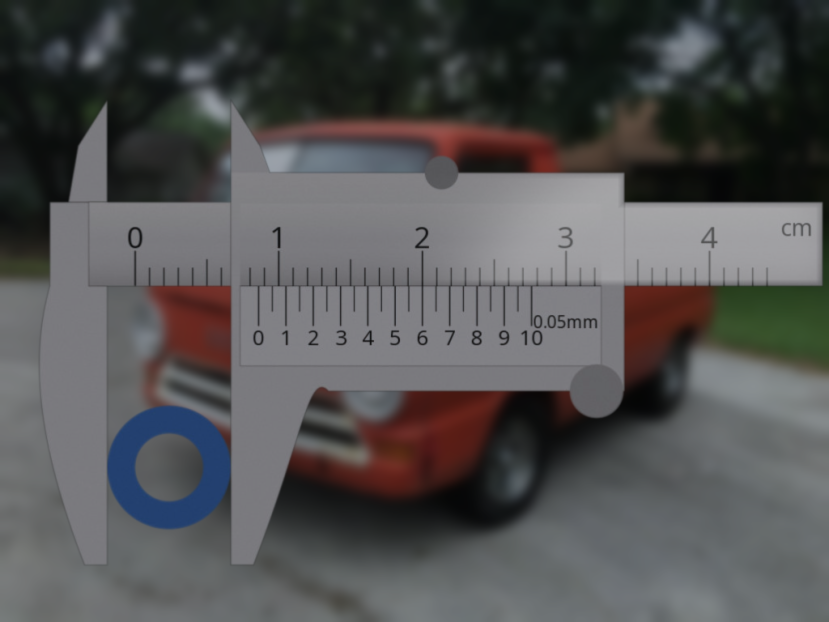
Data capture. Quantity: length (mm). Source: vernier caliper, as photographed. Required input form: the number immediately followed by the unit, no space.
8.6mm
